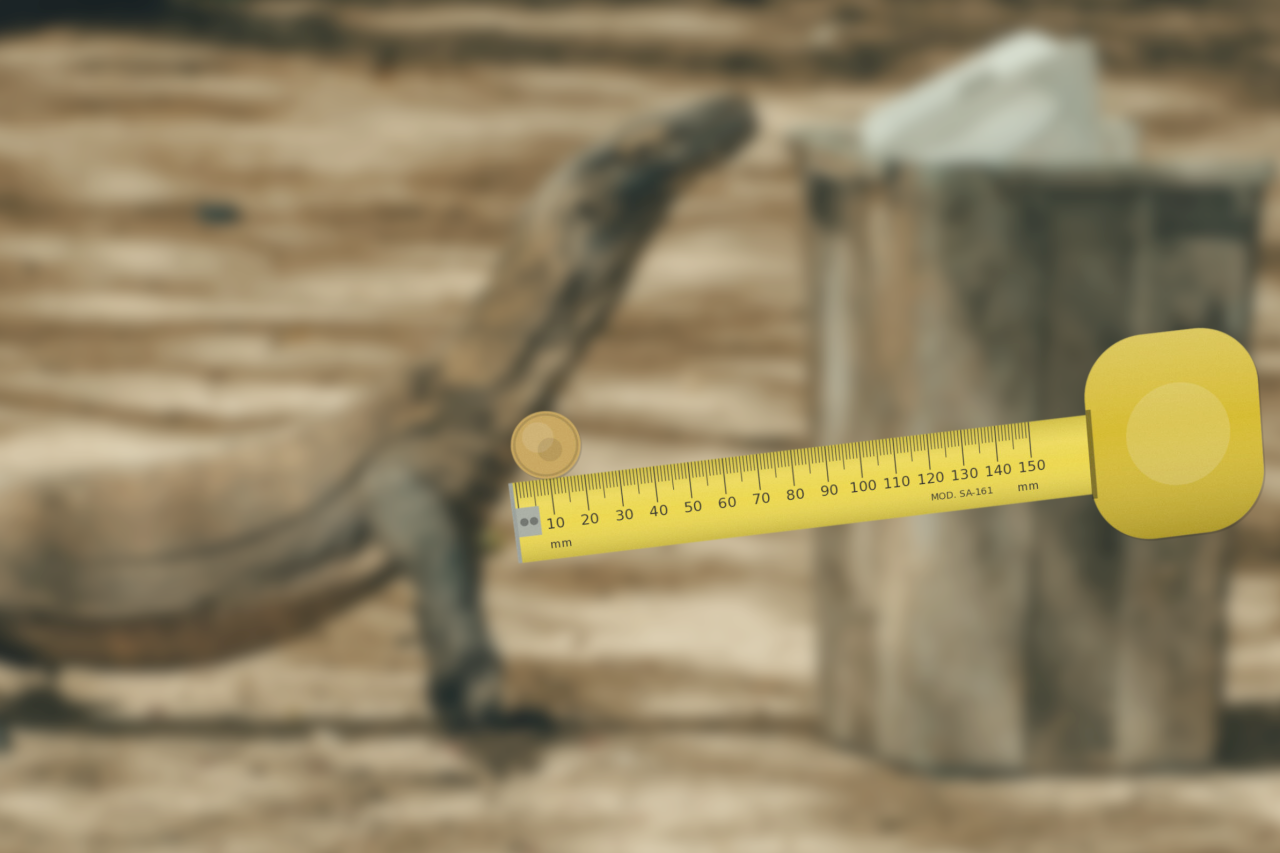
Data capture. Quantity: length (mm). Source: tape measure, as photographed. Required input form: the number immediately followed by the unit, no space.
20mm
